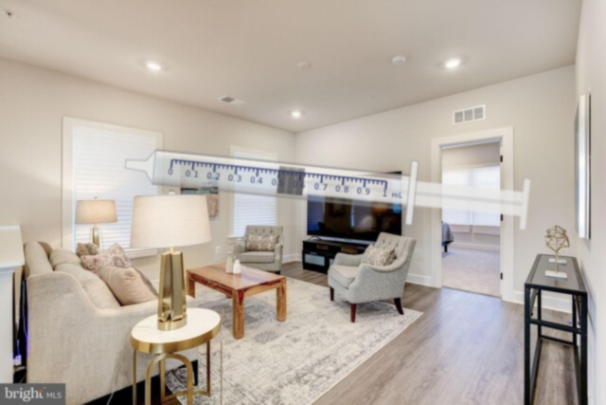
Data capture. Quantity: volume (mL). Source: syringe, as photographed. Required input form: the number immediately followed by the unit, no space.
0.5mL
